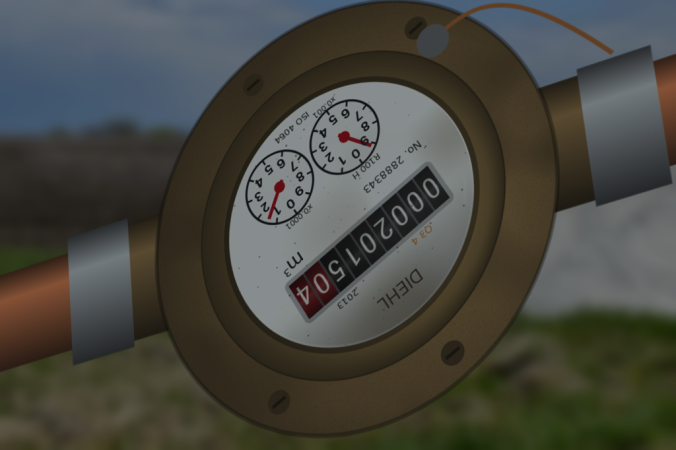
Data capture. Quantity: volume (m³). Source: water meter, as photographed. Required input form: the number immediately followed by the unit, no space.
2015.0391m³
